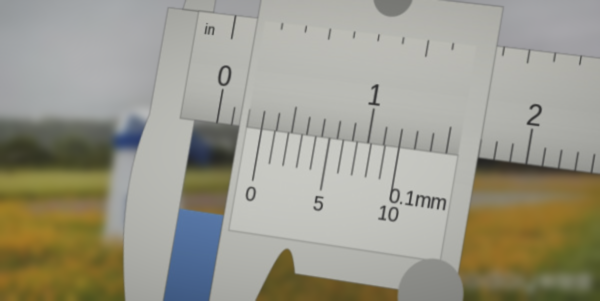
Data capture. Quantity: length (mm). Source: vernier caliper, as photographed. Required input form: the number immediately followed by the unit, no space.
3.0mm
